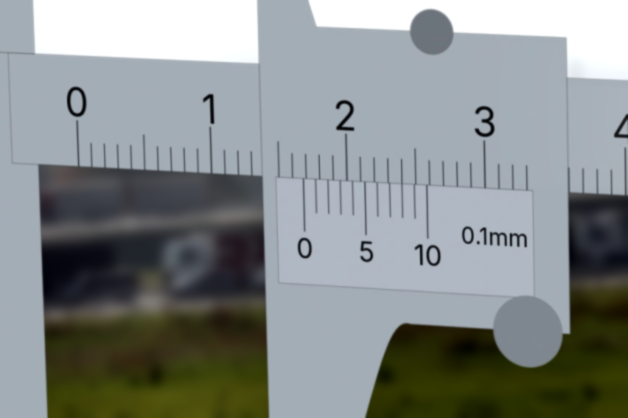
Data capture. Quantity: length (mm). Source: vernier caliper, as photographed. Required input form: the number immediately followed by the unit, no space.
16.8mm
